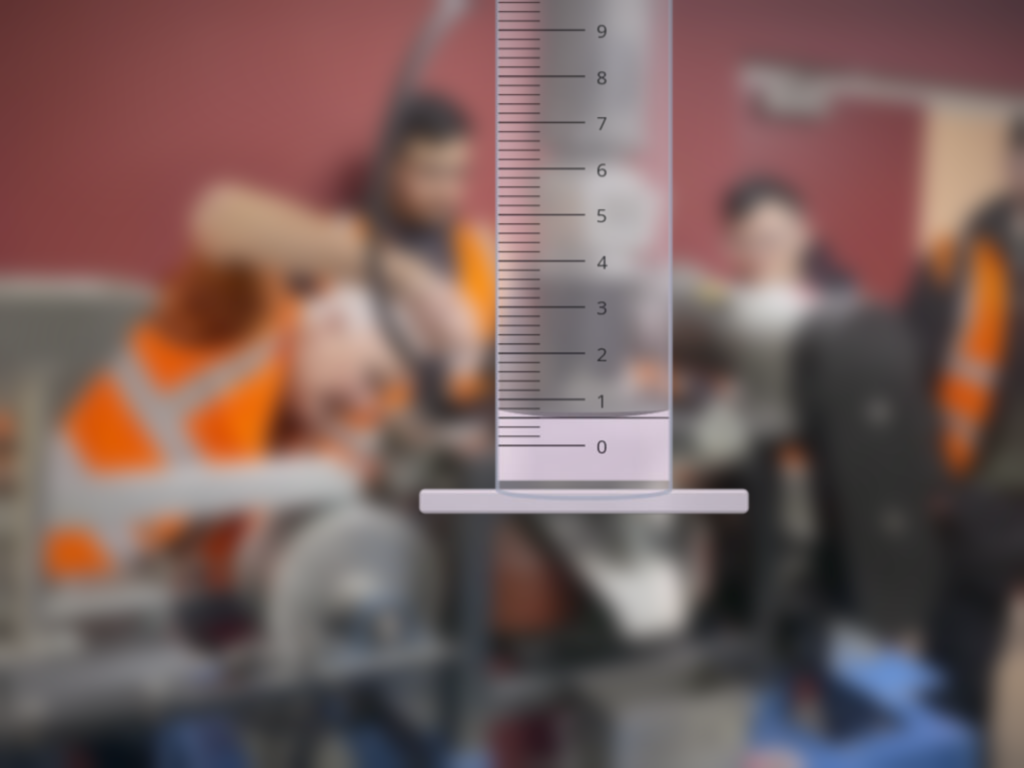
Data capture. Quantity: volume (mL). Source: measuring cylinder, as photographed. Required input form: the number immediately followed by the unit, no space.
0.6mL
